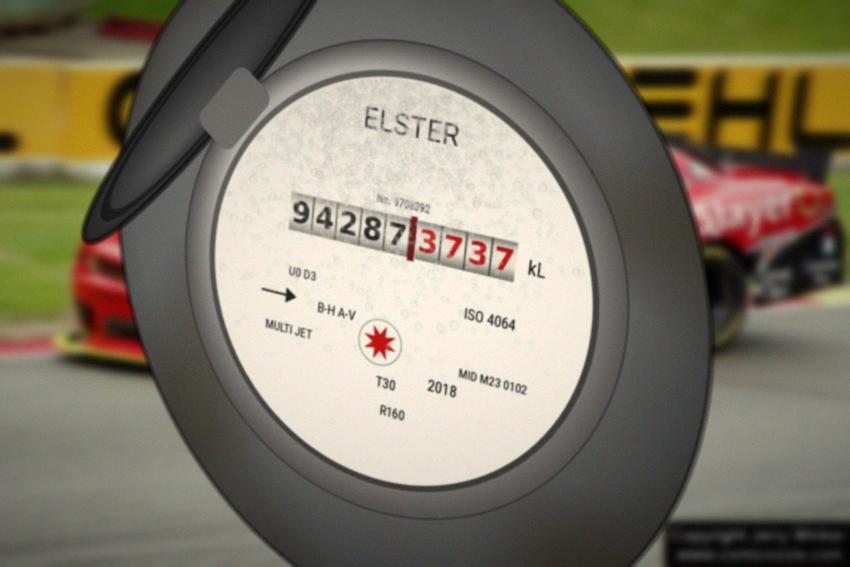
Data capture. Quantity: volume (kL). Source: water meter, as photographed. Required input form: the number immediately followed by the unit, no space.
94287.3737kL
